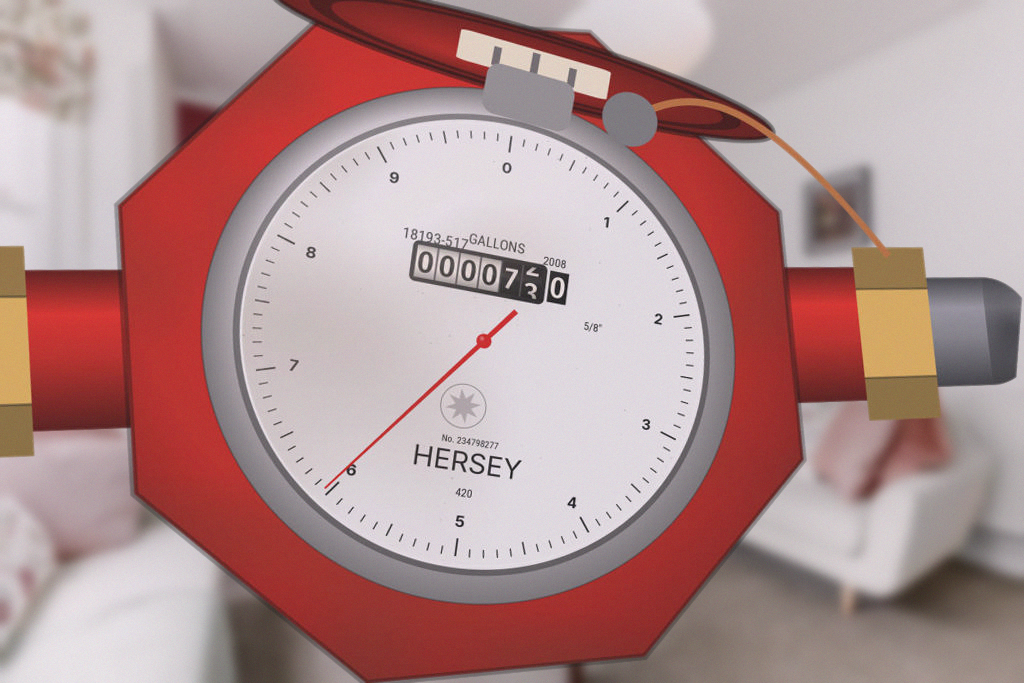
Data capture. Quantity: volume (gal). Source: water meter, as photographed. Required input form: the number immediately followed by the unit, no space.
726.0gal
